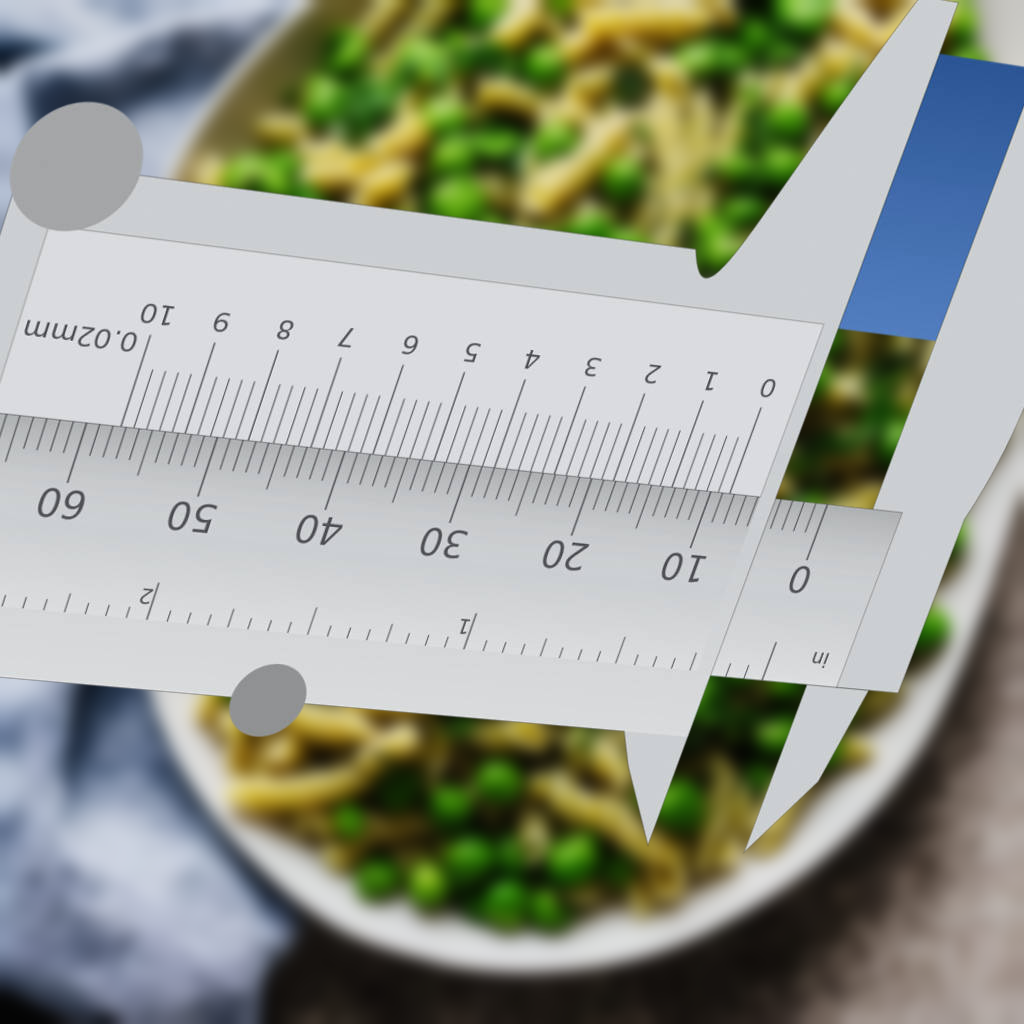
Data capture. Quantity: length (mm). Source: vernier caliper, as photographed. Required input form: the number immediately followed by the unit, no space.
8.4mm
